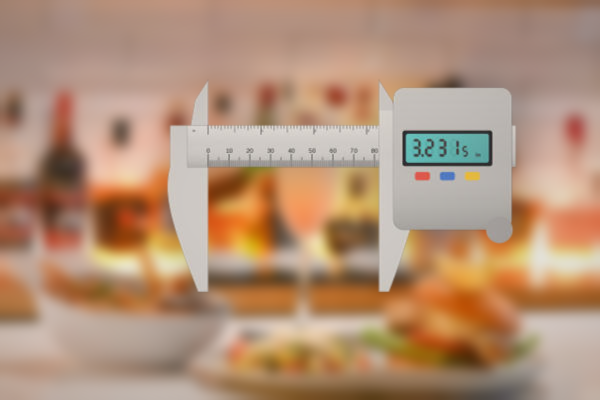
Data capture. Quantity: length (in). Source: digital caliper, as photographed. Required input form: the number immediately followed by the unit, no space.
3.2315in
